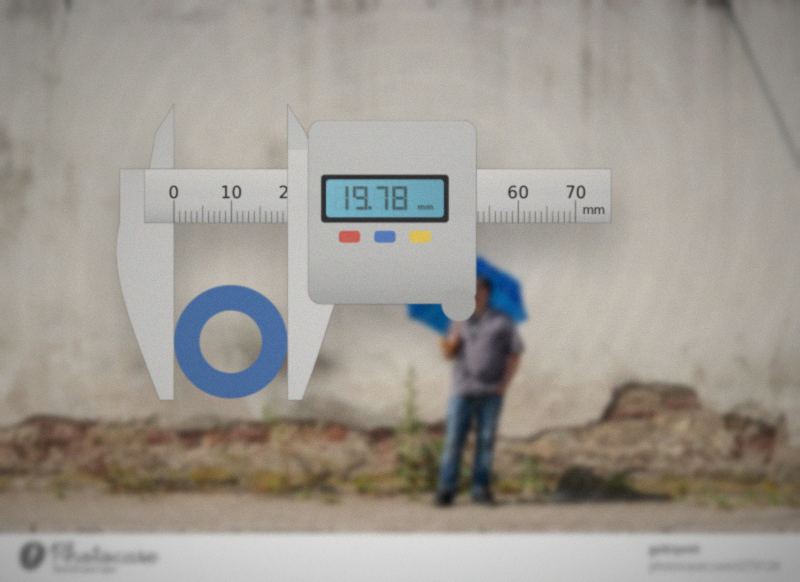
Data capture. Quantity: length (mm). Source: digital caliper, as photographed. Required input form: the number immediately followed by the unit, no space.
19.78mm
